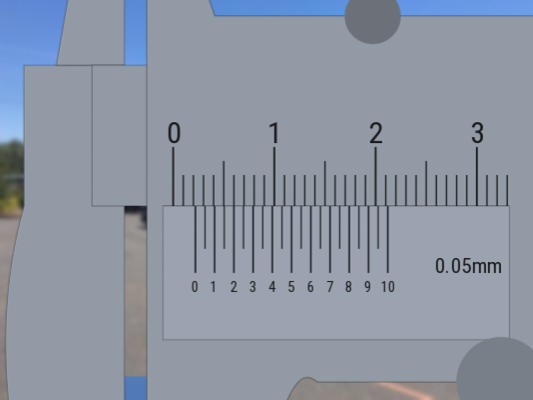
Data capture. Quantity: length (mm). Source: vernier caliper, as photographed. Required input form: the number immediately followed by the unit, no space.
2.2mm
